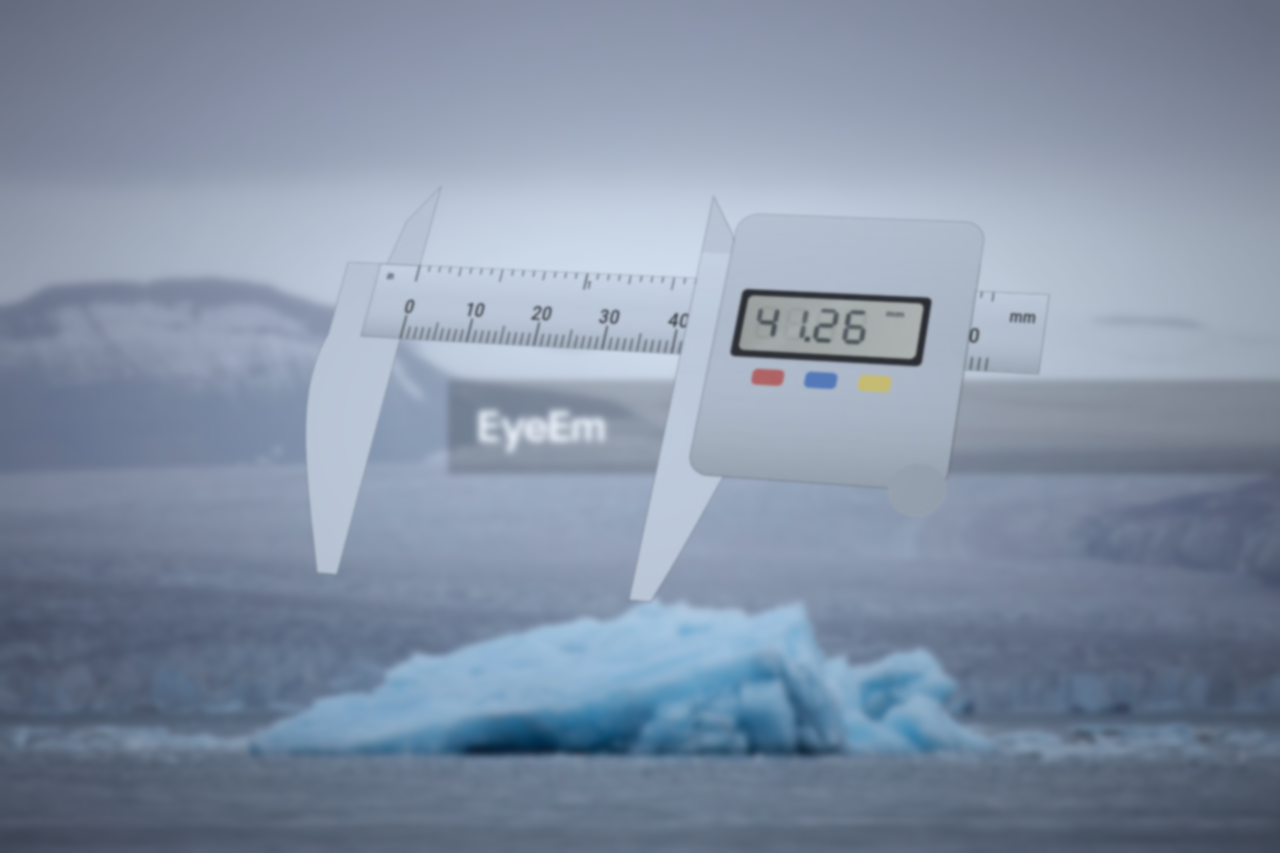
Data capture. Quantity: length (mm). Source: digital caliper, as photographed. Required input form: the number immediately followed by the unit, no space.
41.26mm
